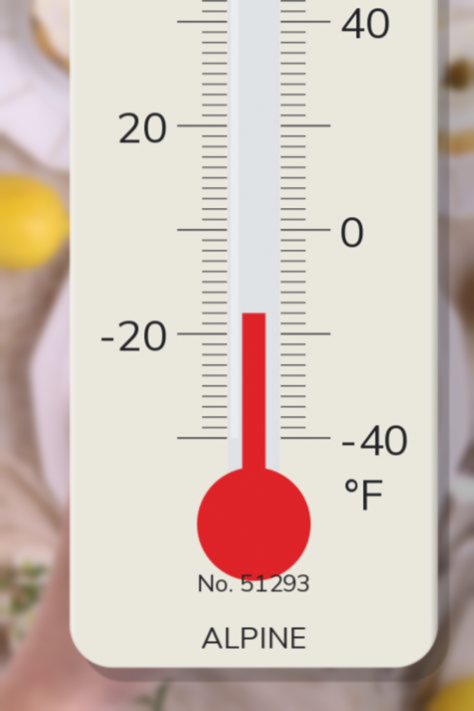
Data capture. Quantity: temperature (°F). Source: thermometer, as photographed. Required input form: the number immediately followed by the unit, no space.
-16°F
